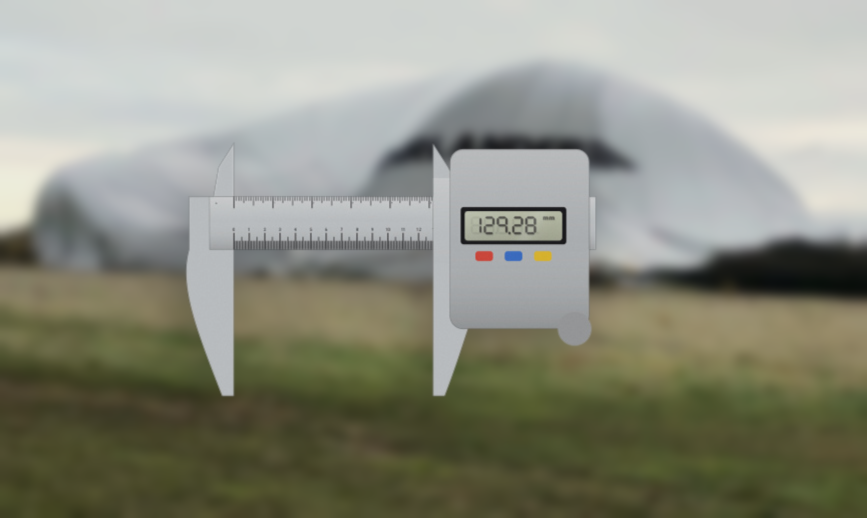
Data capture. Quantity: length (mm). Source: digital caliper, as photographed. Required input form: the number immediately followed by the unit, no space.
129.28mm
